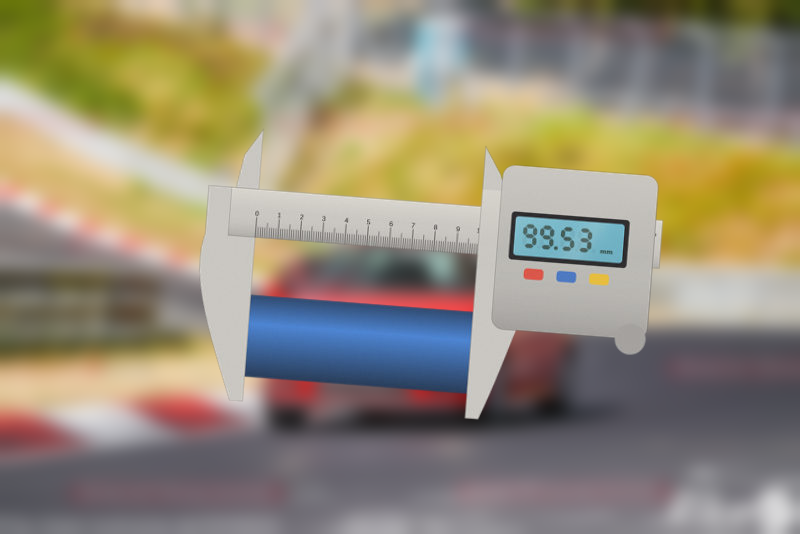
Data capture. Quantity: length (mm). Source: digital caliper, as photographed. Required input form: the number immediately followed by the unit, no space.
99.53mm
